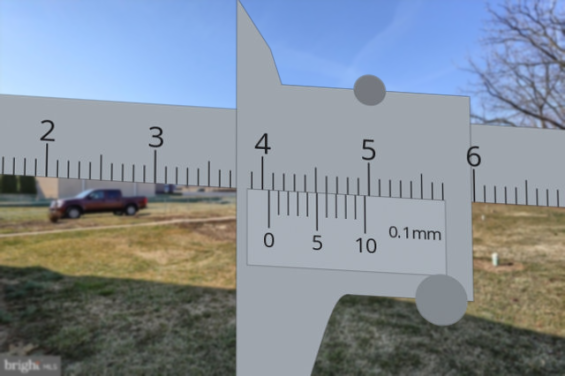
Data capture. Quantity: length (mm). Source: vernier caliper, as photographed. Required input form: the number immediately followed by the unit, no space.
40.6mm
